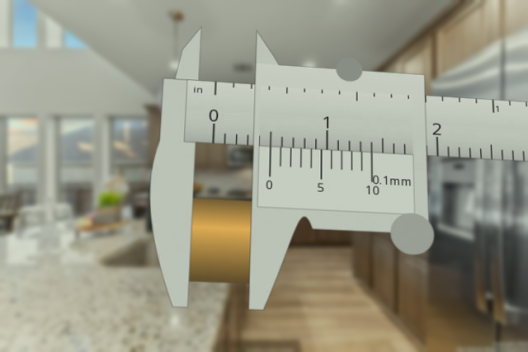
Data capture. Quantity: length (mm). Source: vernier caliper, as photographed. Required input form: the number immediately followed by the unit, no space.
5.0mm
